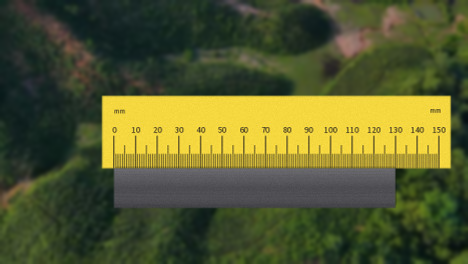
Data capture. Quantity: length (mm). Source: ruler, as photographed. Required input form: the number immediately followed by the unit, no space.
130mm
